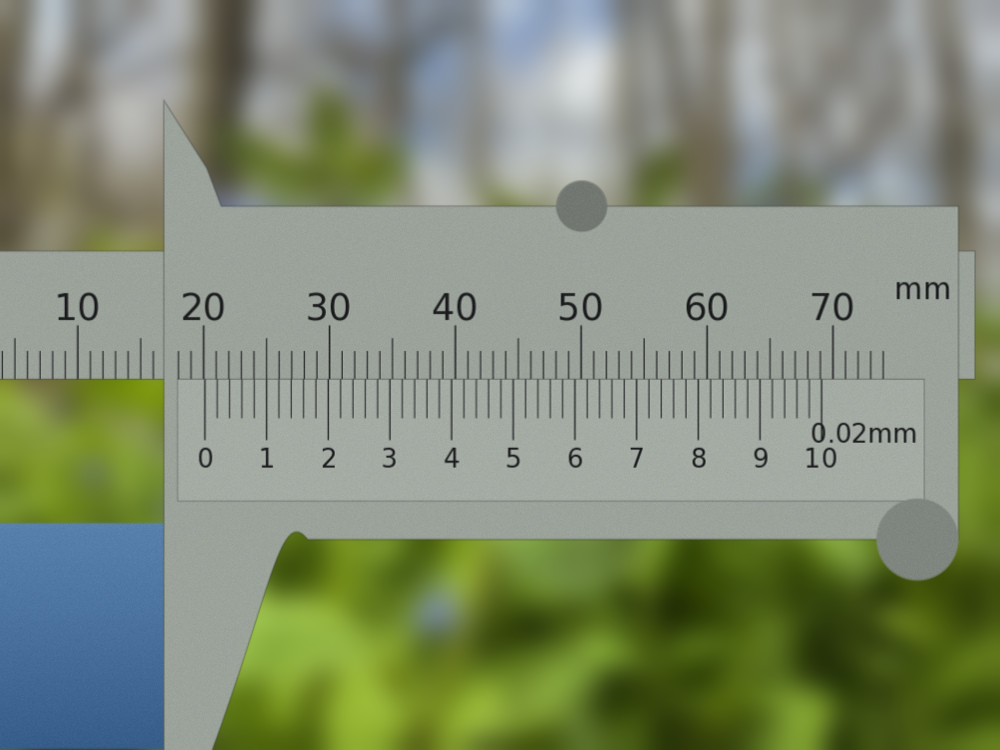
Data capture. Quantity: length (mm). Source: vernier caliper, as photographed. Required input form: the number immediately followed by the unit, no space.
20.1mm
